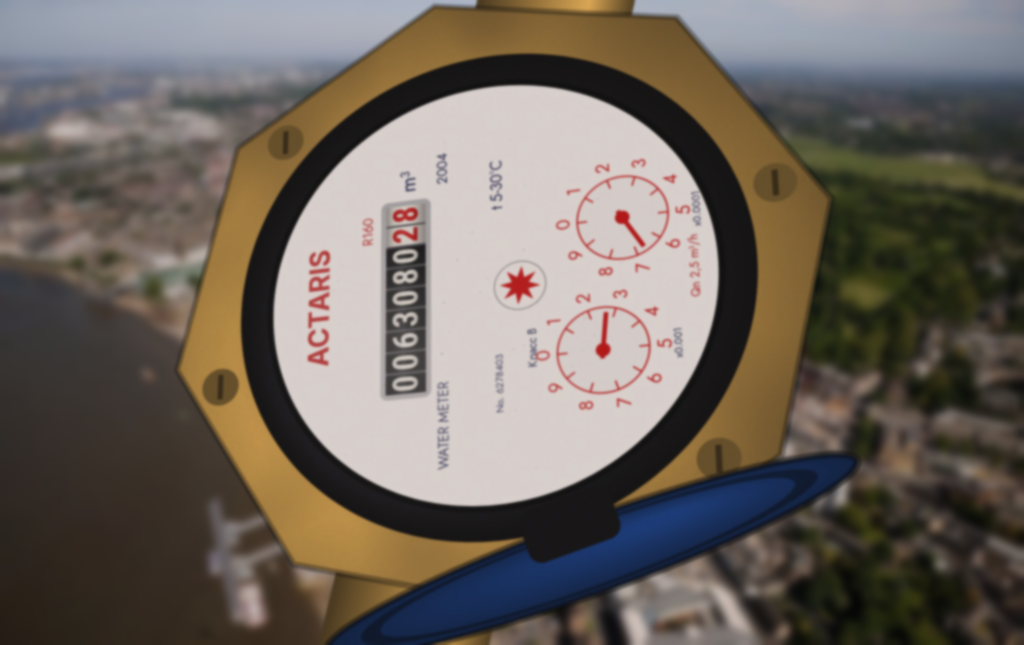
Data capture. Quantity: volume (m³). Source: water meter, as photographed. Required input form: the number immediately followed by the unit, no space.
63080.2826m³
